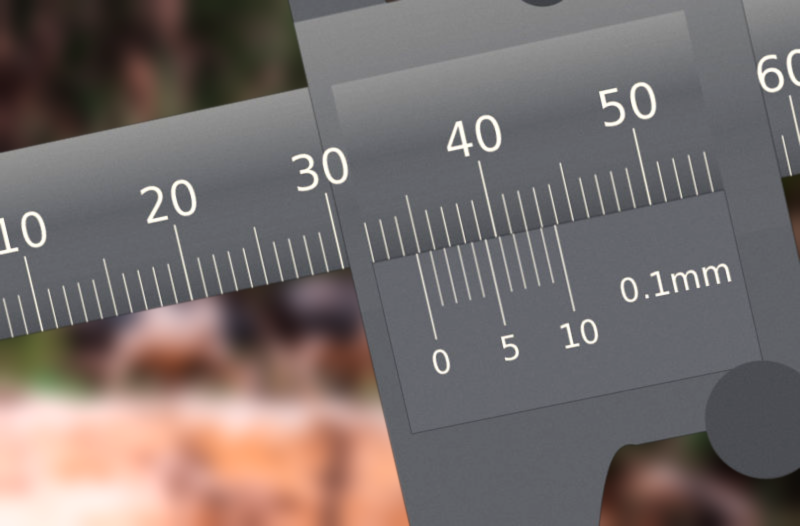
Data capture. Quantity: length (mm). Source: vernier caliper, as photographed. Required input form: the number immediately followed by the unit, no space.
34.8mm
